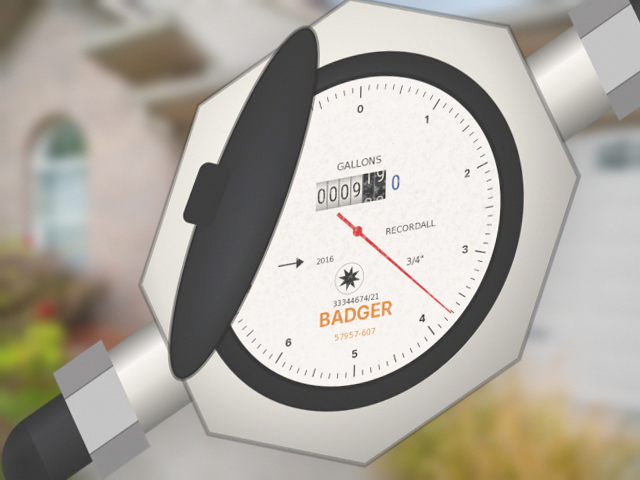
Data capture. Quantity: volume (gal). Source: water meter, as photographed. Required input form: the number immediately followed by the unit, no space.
9193.7gal
